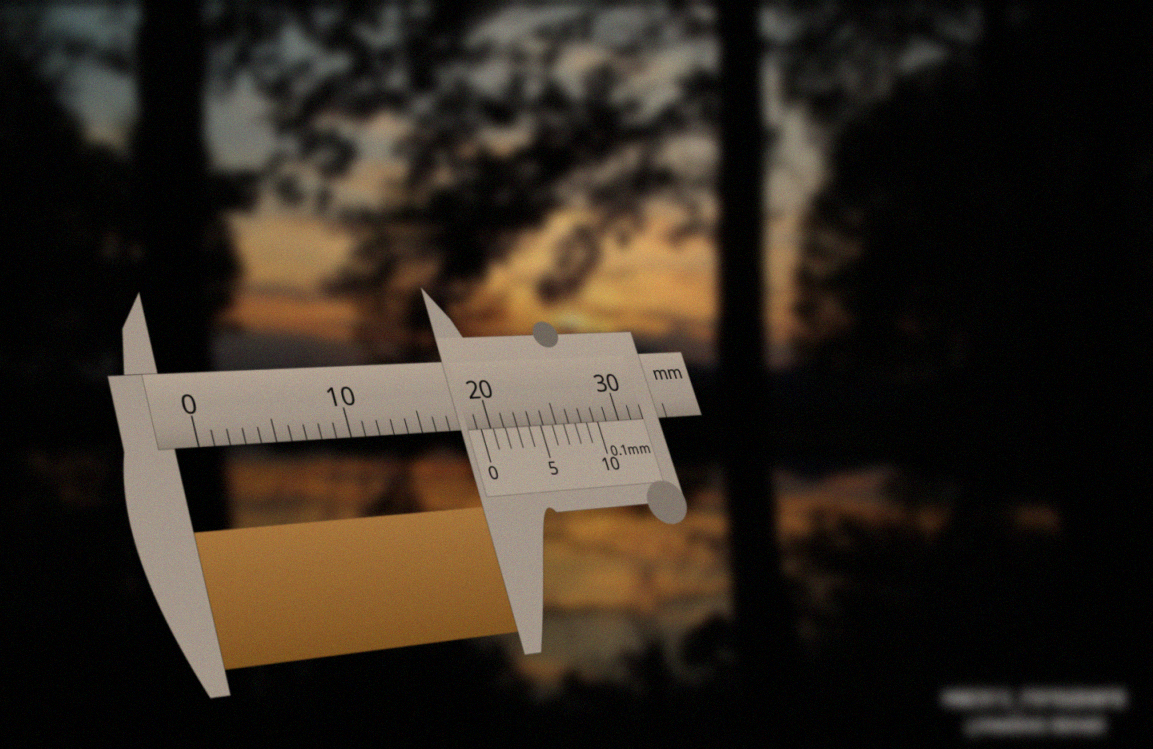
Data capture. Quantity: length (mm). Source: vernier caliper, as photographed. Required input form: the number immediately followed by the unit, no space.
19.3mm
